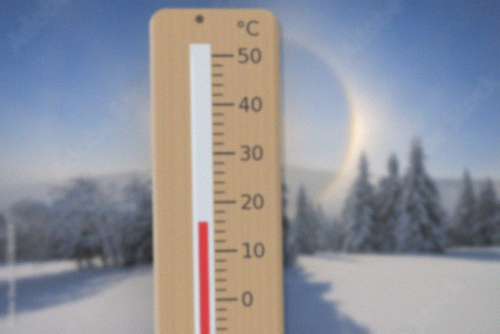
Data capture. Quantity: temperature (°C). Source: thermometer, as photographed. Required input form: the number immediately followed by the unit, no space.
16°C
